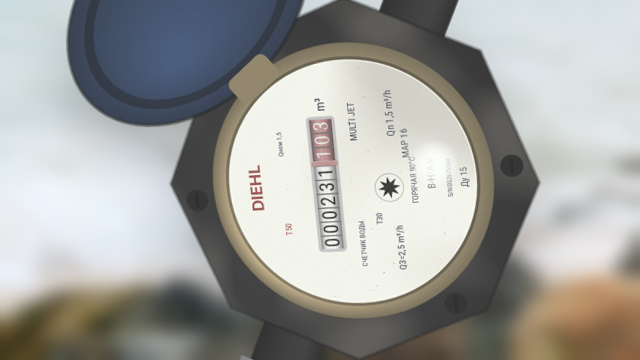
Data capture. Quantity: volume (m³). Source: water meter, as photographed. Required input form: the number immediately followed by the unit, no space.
231.103m³
